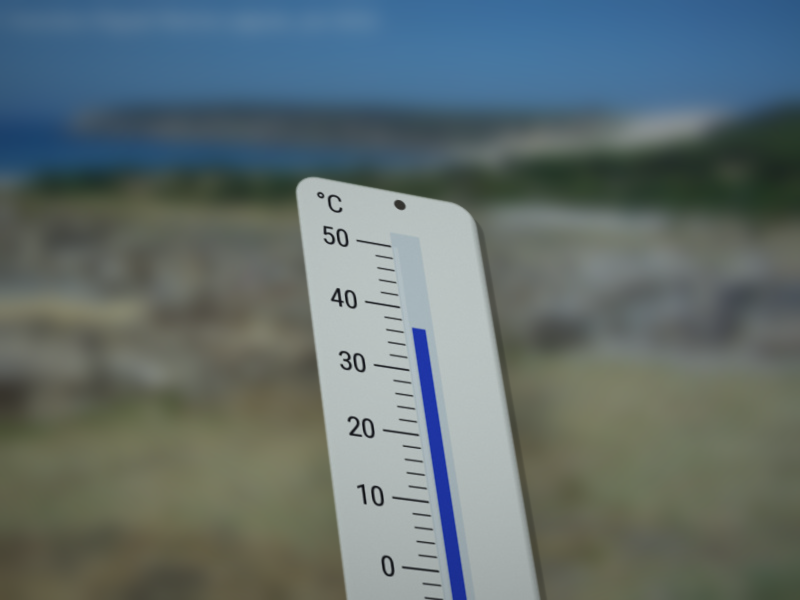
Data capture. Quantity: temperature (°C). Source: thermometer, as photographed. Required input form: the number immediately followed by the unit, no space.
37°C
